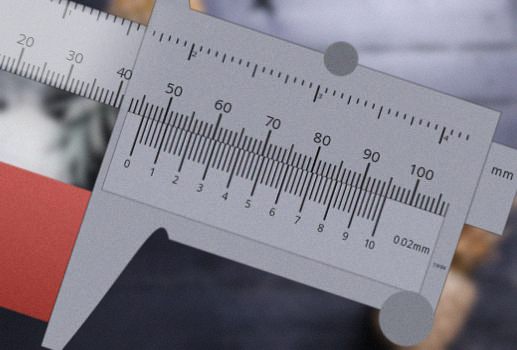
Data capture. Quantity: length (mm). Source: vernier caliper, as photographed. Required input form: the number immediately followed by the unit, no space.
46.0mm
